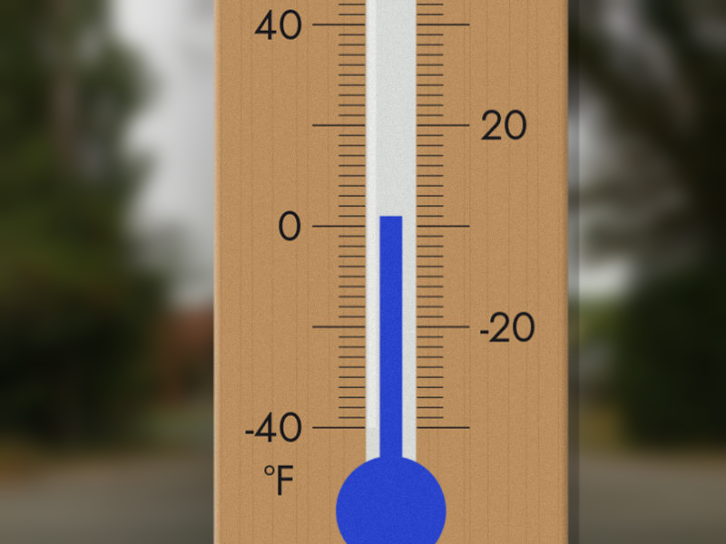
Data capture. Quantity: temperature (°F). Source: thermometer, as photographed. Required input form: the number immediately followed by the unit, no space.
2°F
